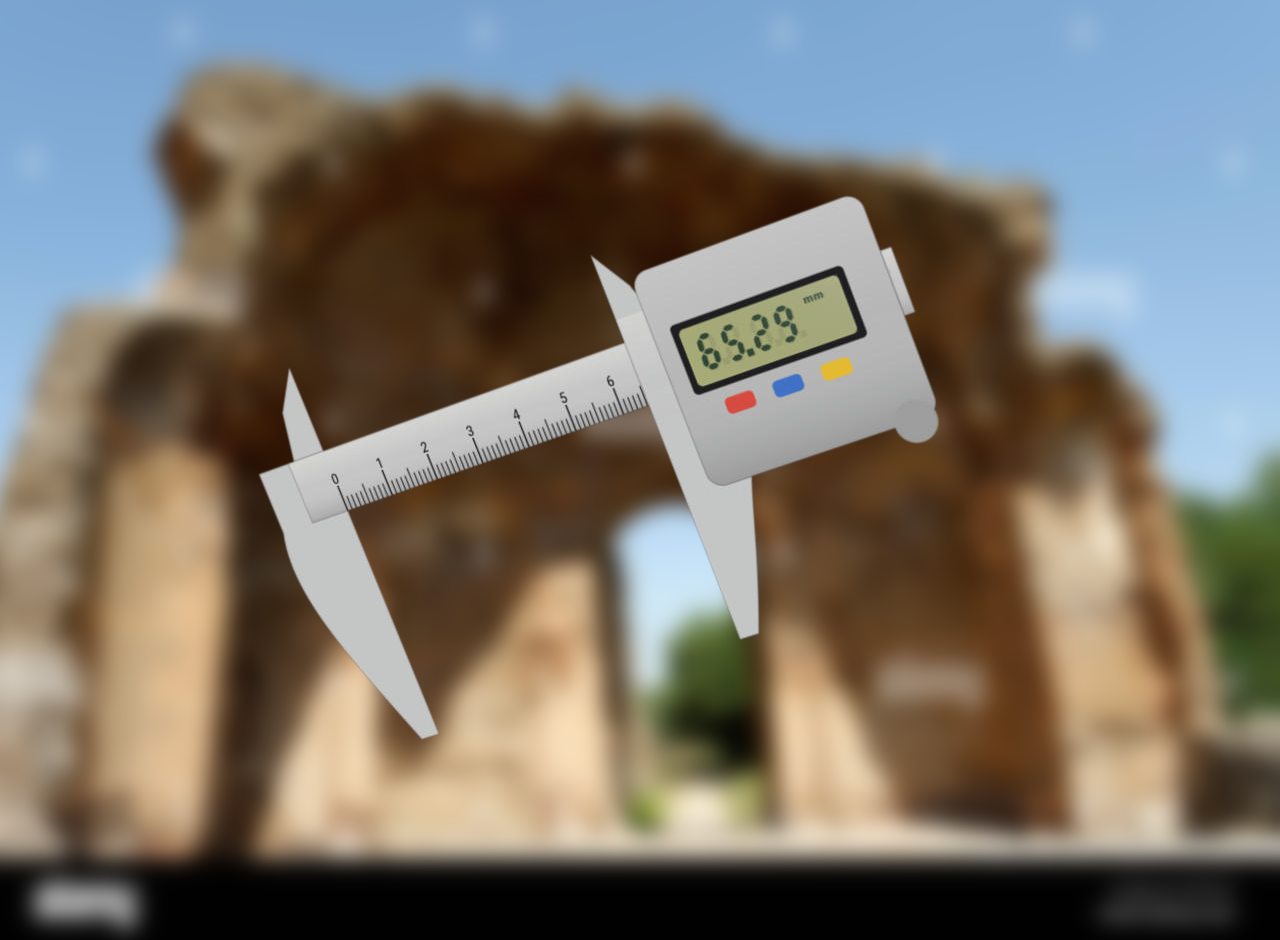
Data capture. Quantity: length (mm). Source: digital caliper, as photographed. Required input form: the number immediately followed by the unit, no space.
65.29mm
